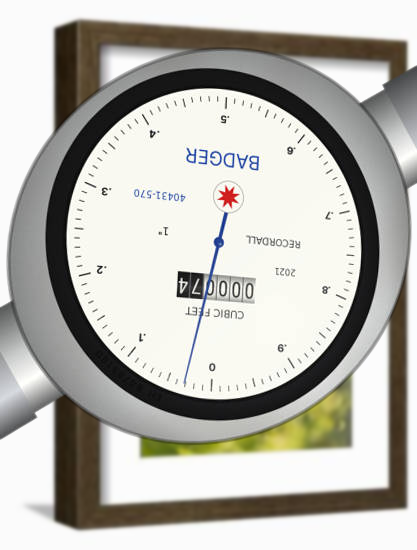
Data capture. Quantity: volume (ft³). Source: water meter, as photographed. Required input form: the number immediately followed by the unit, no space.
74.03ft³
